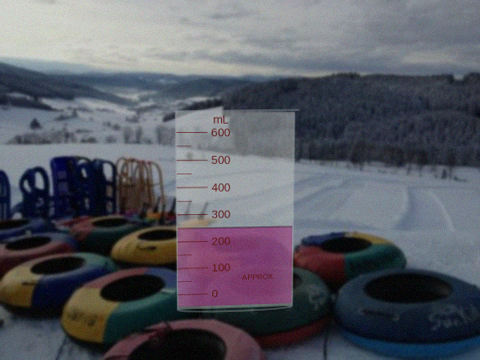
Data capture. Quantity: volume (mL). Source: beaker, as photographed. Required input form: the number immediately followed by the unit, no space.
250mL
